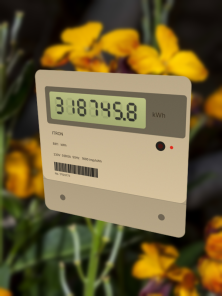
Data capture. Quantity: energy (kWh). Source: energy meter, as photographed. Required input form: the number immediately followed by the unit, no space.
318745.8kWh
